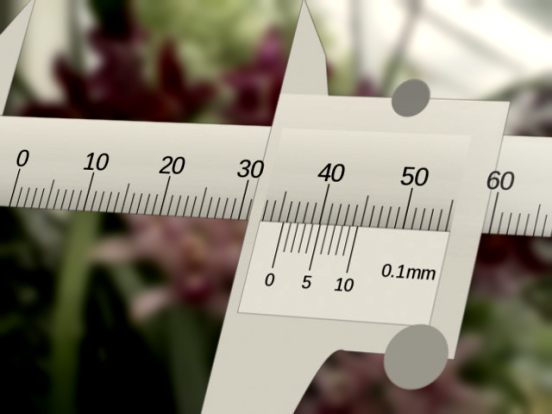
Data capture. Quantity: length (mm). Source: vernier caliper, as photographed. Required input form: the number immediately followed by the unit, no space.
35.6mm
